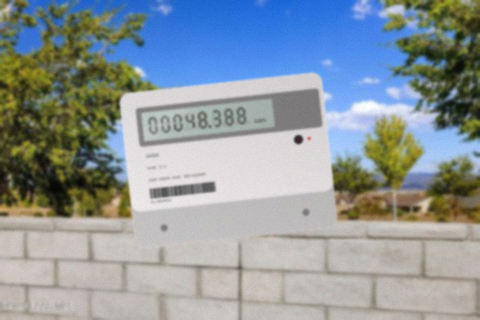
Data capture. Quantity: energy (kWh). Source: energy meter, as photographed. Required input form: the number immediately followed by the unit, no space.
48.388kWh
